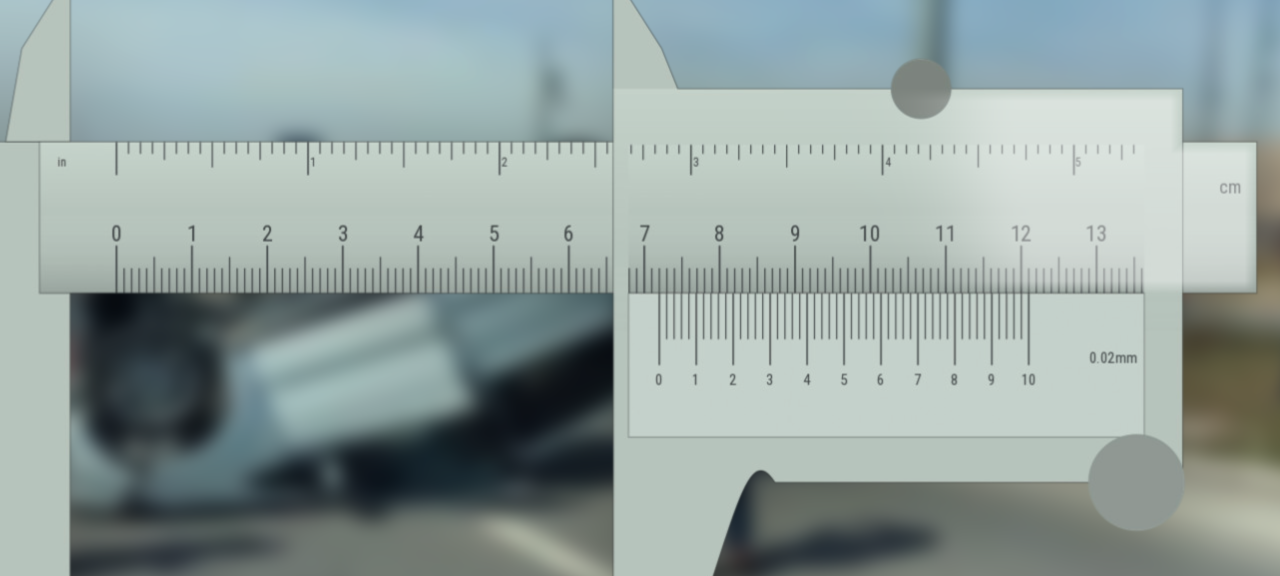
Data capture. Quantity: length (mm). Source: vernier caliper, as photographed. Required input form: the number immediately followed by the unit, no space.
72.0mm
